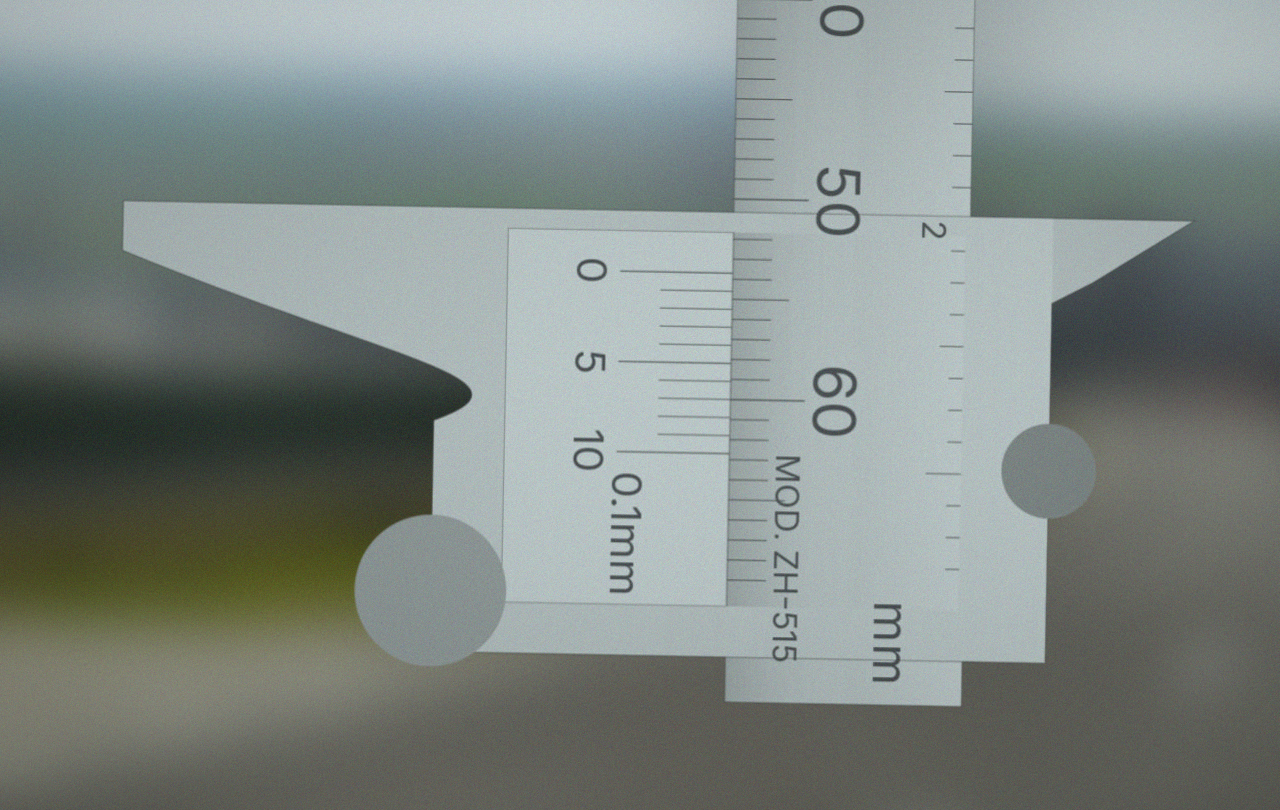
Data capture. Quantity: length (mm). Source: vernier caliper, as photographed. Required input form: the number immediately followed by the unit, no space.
53.7mm
